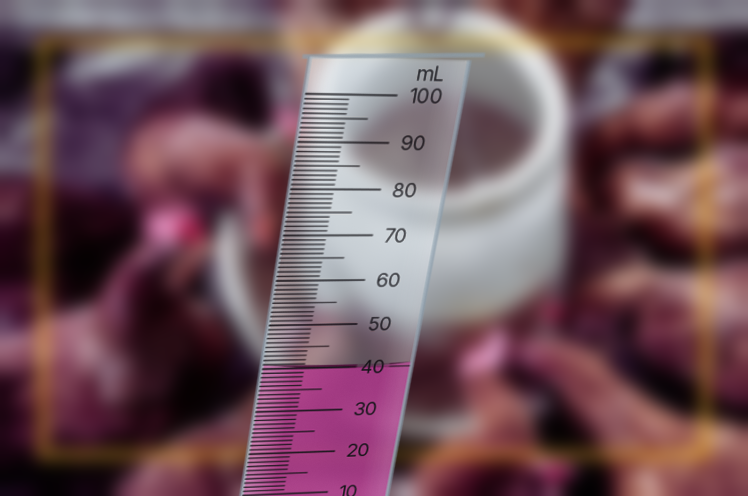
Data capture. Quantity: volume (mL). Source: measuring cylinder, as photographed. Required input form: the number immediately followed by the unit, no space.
40mL
